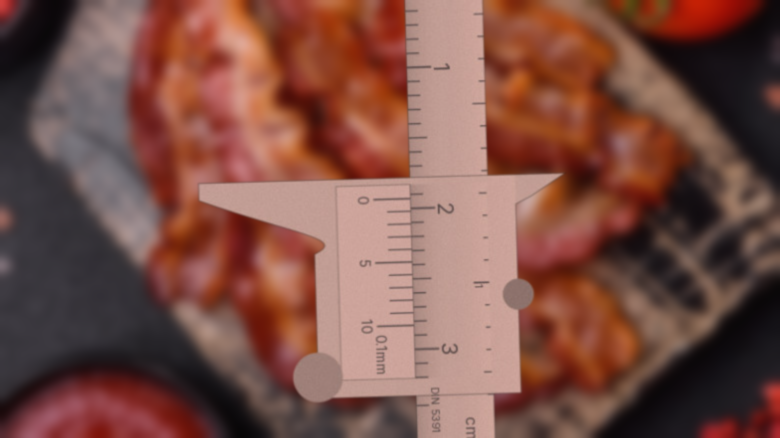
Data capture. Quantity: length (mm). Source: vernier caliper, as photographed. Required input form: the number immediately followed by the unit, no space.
19.3mm
